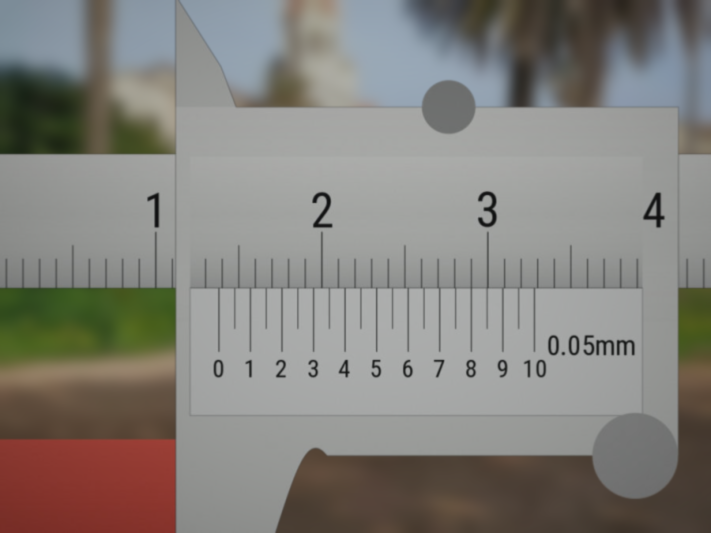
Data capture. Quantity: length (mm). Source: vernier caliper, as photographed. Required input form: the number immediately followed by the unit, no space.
13.8mm
